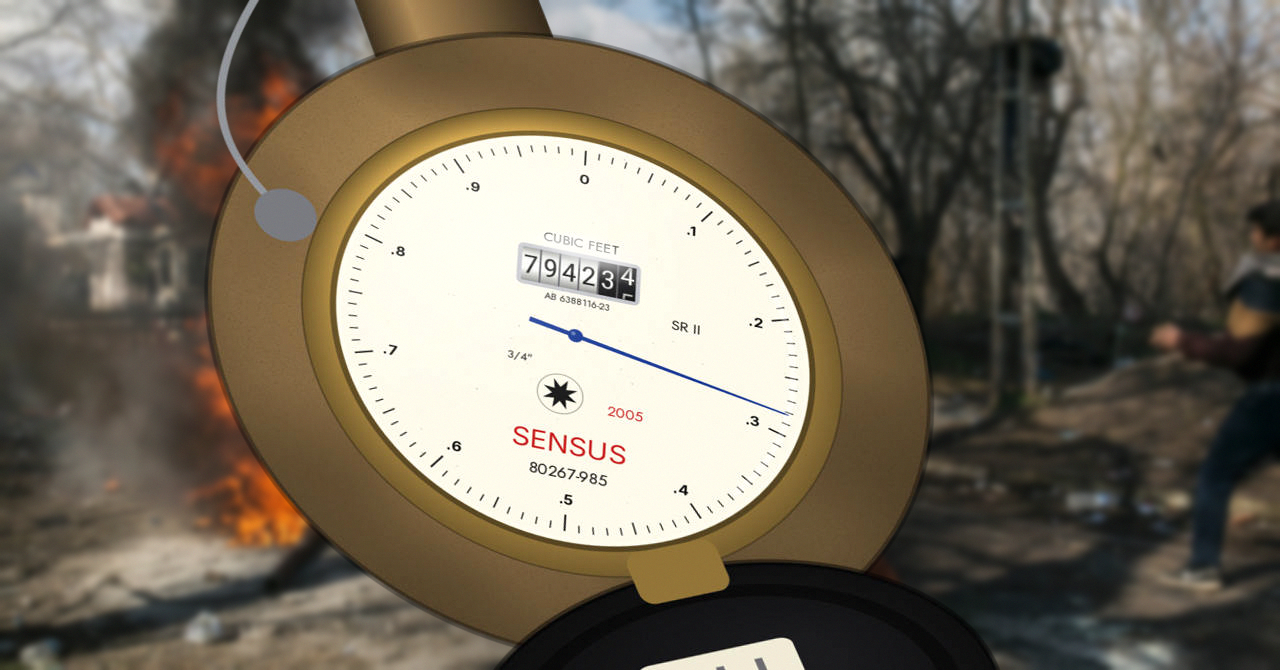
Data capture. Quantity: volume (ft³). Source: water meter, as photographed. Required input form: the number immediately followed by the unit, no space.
794234.28ft³
